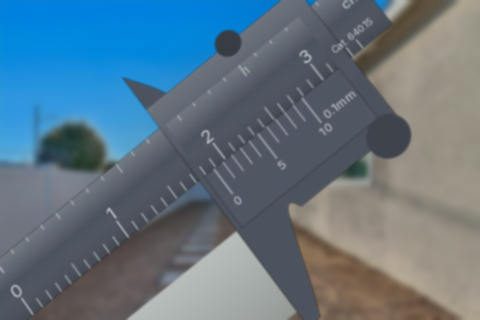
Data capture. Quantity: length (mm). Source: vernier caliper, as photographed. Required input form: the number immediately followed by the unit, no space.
18.8mm
